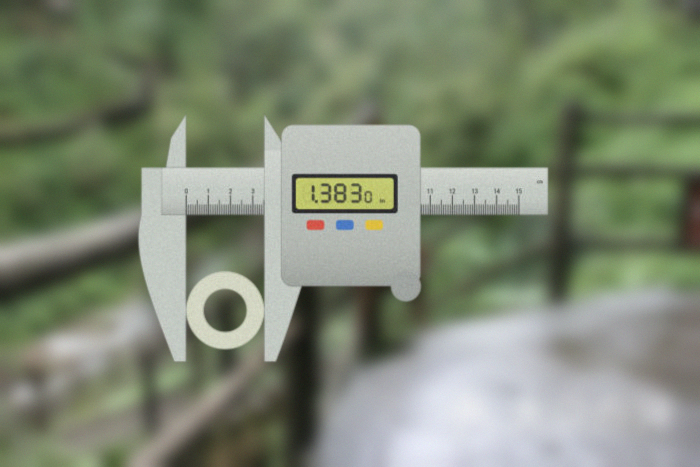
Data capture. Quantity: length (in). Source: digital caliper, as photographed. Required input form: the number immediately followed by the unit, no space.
1.3830in
